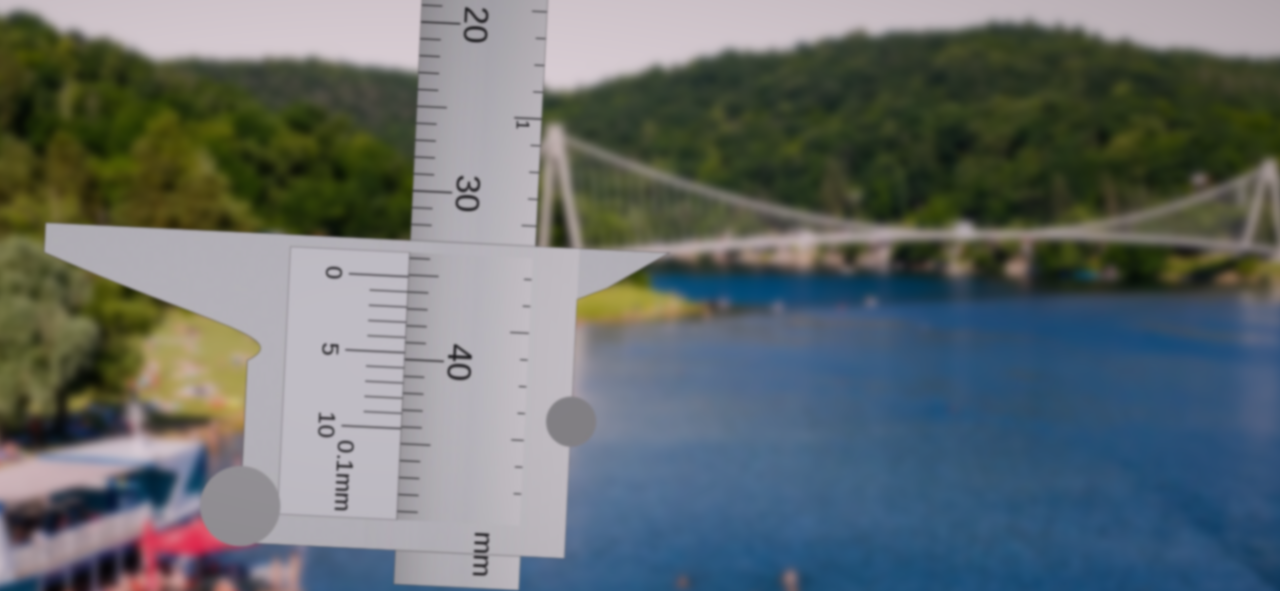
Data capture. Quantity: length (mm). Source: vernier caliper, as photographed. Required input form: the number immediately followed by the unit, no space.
35.1mm
